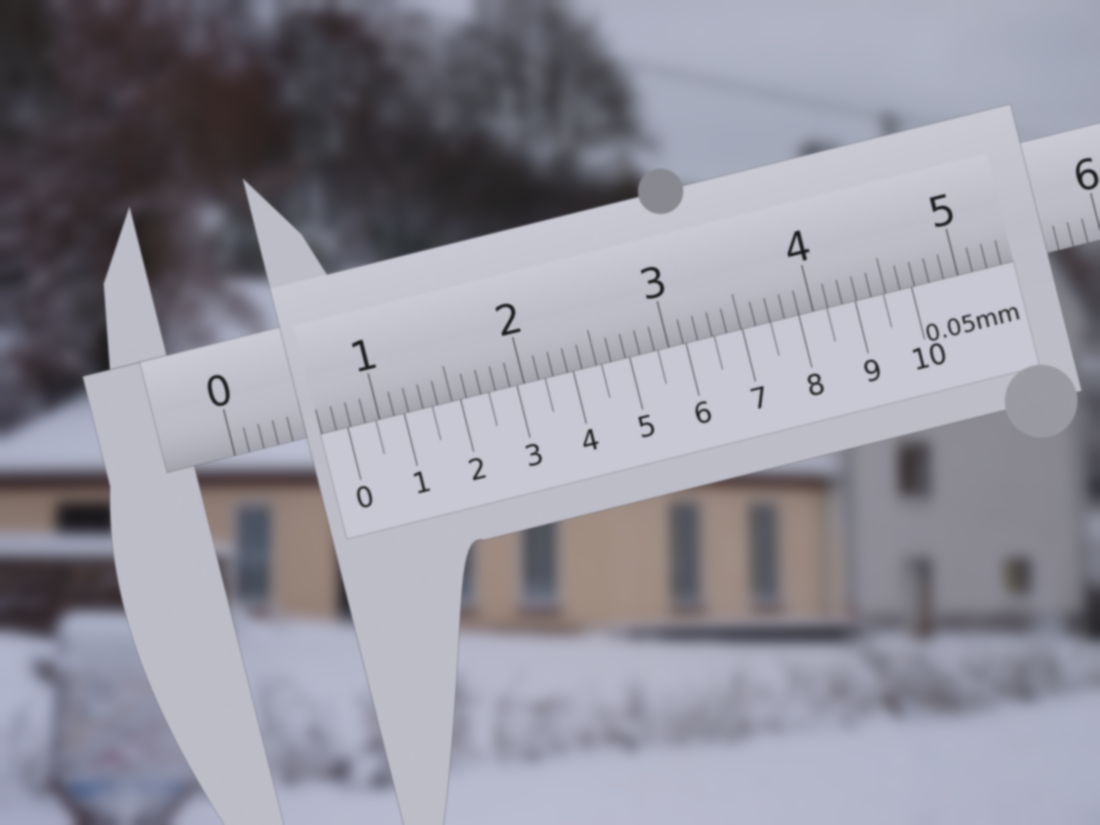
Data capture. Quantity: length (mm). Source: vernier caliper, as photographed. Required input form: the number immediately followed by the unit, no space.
7.8mm
